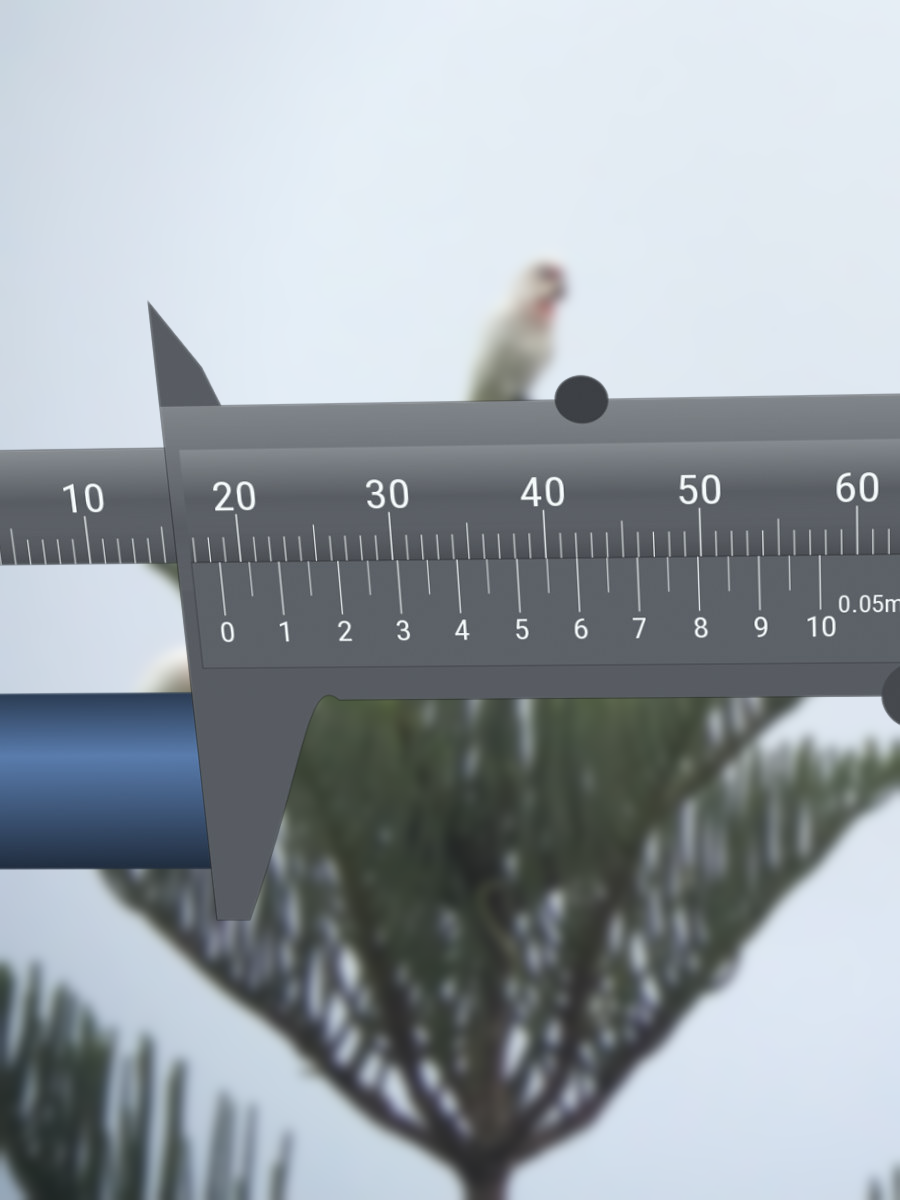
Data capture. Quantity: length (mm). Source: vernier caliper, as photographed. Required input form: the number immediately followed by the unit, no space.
18.6mm
